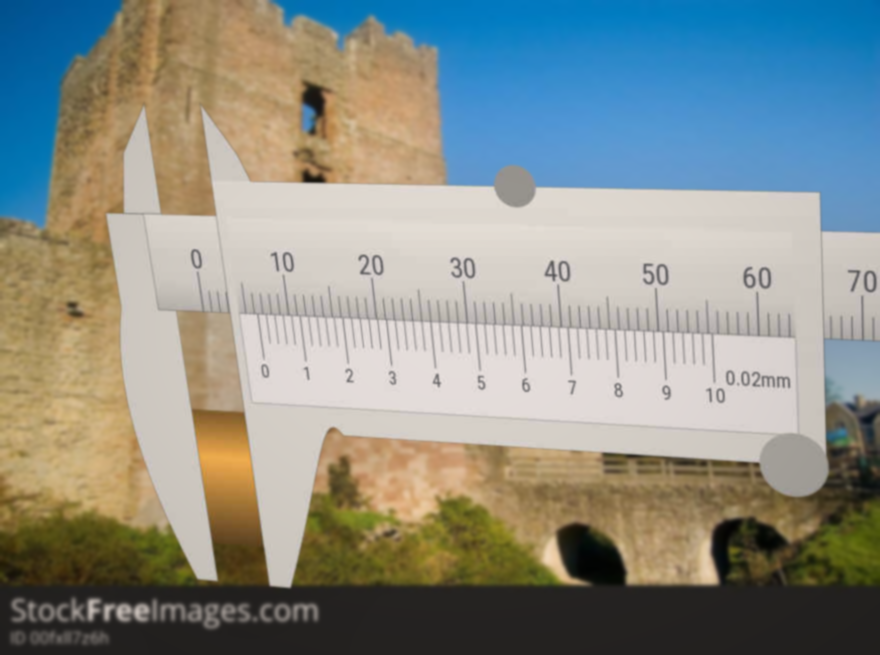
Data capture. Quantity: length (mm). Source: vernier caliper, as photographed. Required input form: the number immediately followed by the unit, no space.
6.4mm
